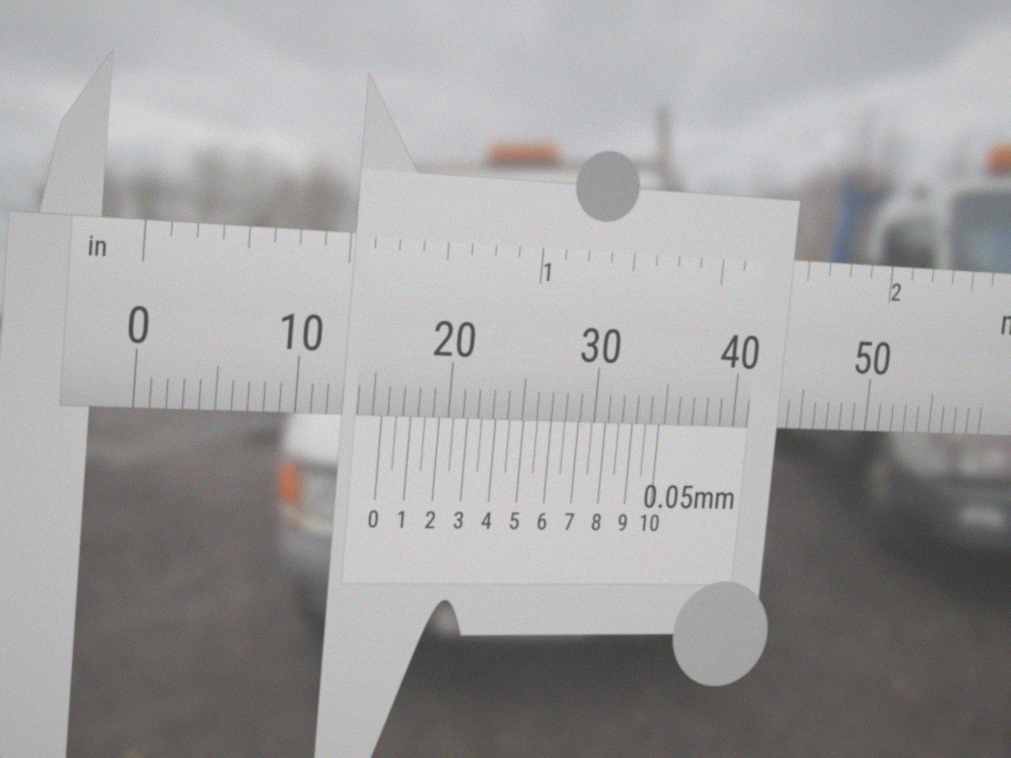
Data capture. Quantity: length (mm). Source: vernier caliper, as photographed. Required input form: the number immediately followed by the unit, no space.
15.6mm
